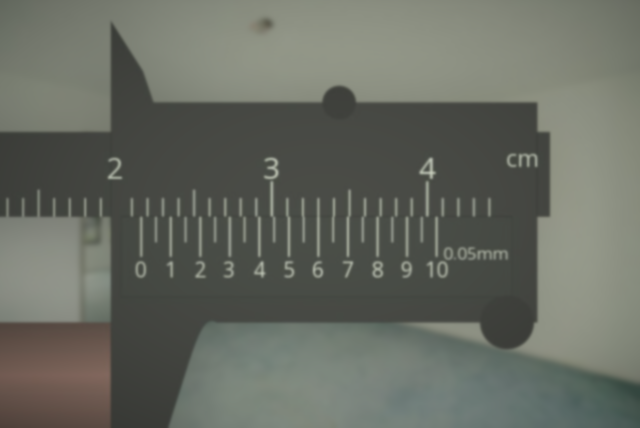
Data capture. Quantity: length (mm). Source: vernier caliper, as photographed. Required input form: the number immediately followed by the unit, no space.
21.6mm
